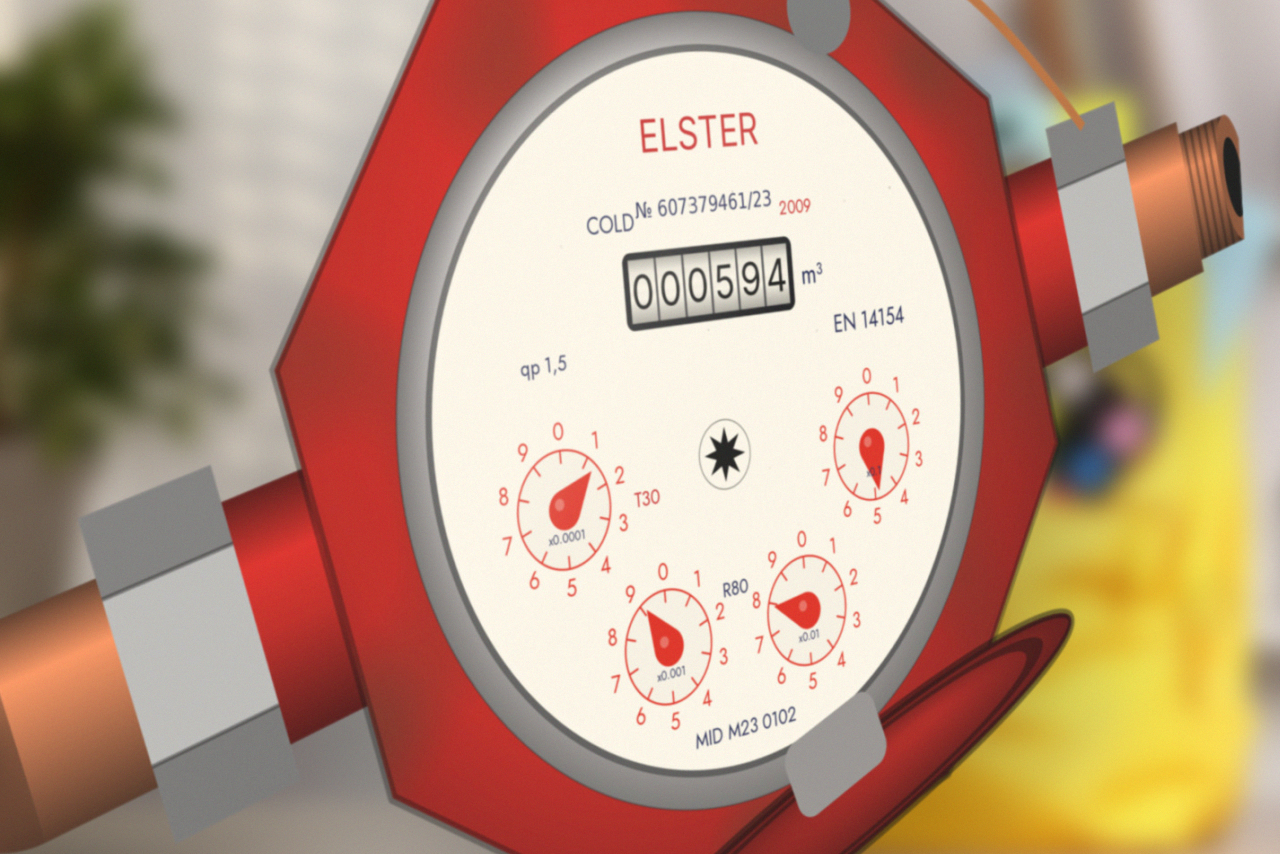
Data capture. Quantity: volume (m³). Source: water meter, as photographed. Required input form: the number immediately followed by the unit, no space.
594.4791m³
